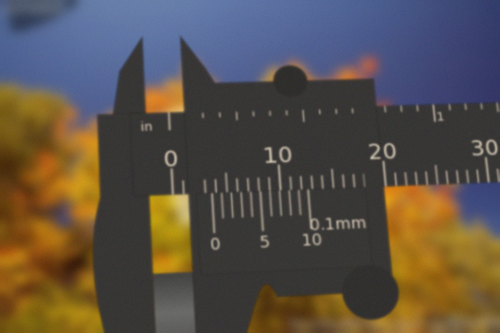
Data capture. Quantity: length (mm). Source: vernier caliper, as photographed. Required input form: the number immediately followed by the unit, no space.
3.6mm
